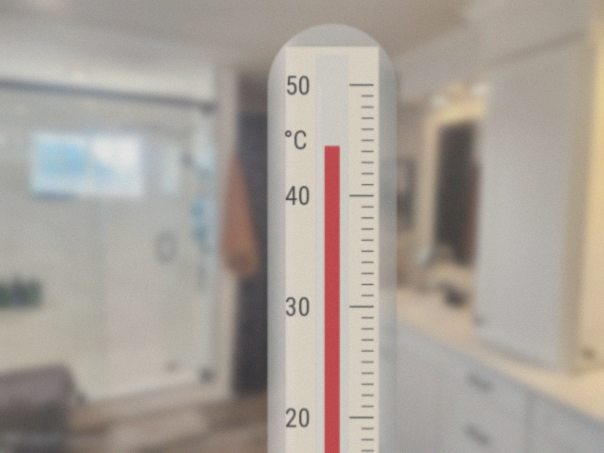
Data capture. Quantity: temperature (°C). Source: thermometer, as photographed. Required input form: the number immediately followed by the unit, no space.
44.5°C
